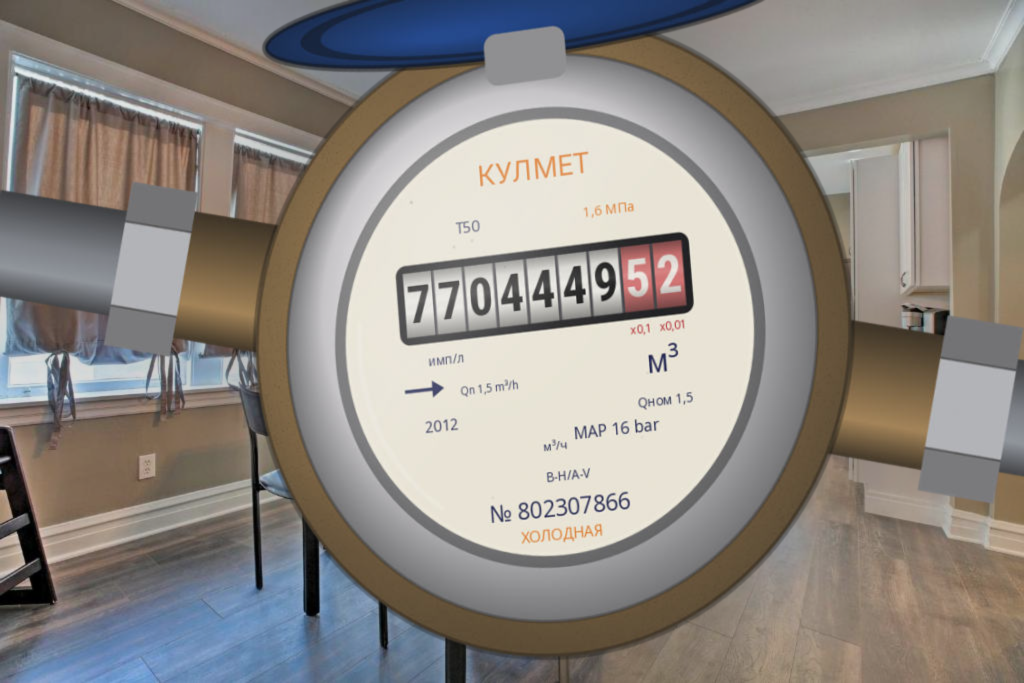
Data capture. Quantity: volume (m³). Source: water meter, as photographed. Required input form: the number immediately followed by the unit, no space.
7704449.52m³
